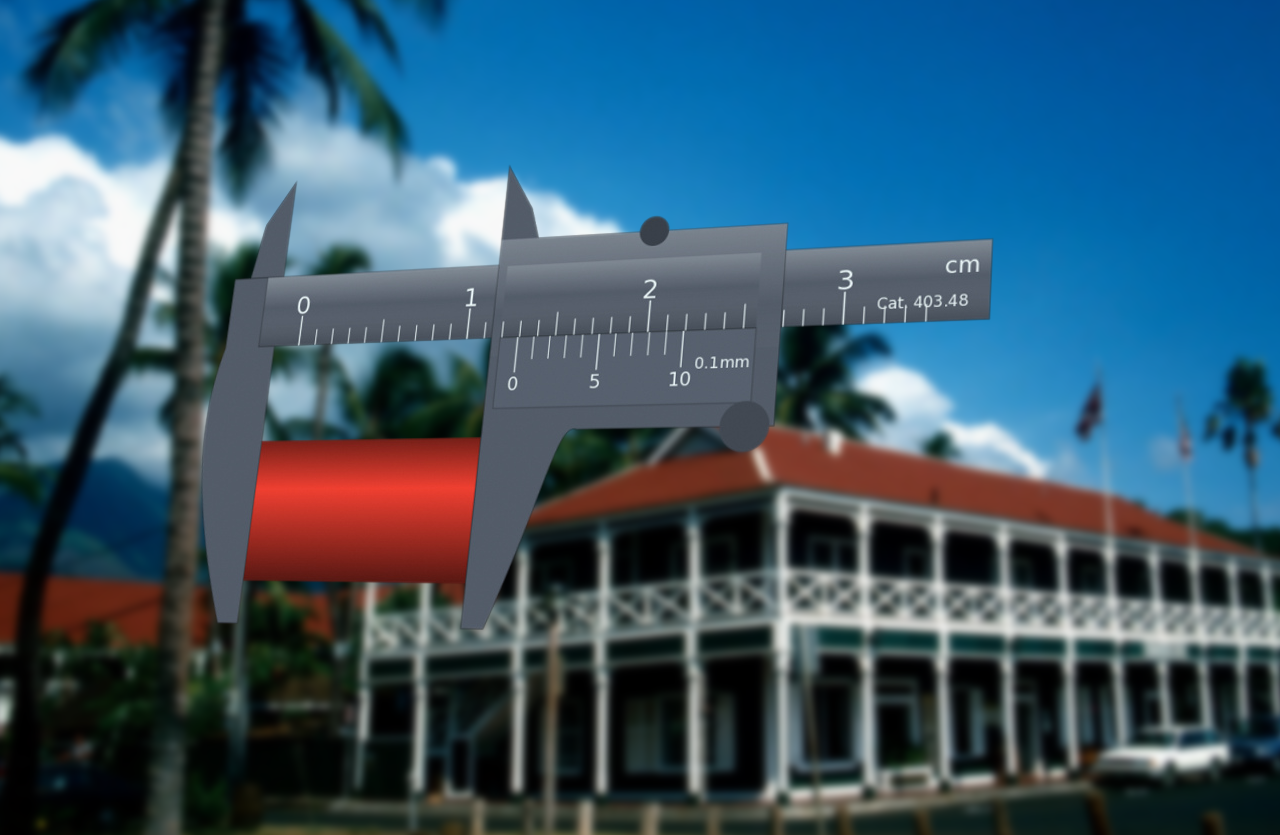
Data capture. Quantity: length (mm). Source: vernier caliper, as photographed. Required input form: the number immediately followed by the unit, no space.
12.9mm
